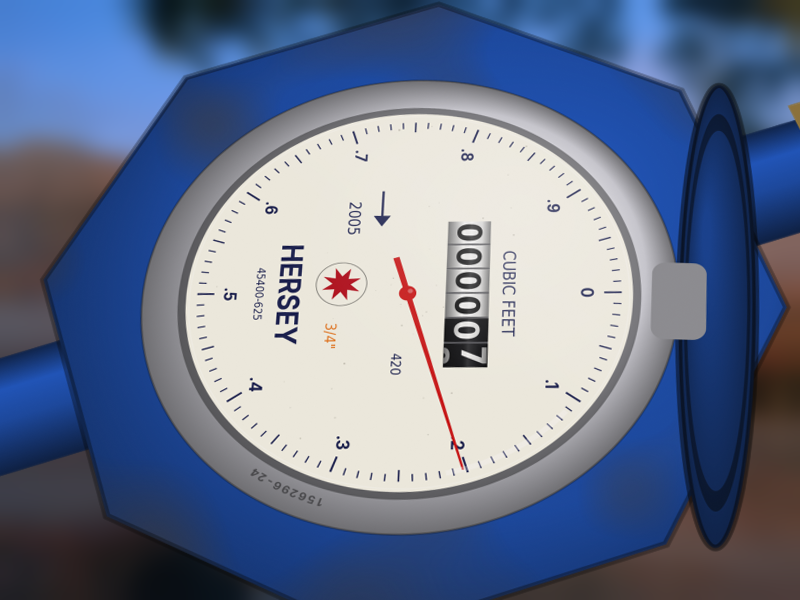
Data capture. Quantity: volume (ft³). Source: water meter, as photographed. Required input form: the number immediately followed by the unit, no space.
7.20ft³
